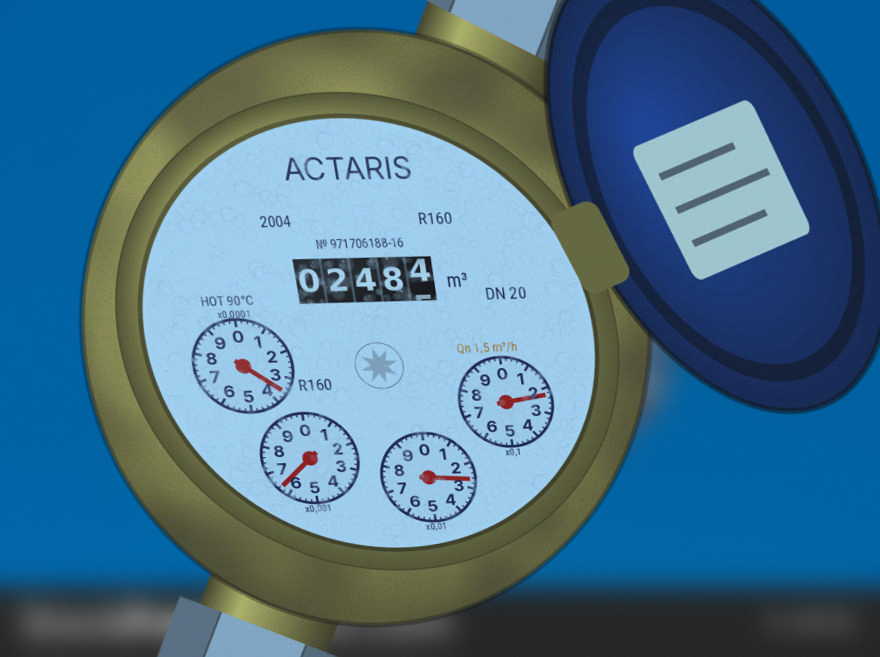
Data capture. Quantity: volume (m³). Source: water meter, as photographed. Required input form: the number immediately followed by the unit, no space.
2484.2263m³
